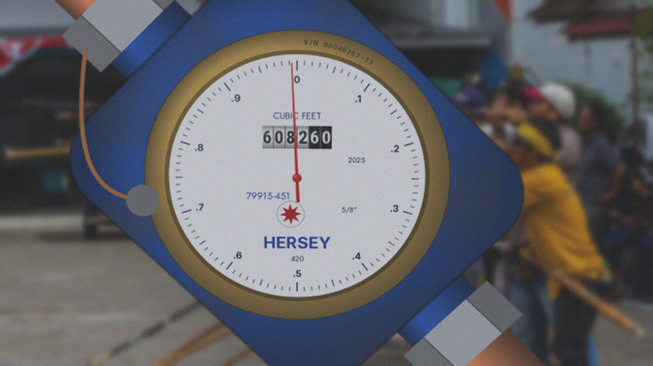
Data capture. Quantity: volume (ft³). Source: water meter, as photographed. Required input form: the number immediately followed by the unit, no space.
608259.99ft³
